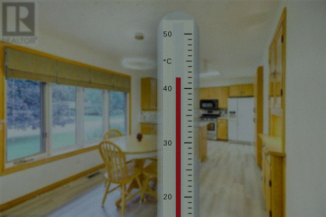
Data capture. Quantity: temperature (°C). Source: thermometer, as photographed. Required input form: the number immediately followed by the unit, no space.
42°C
